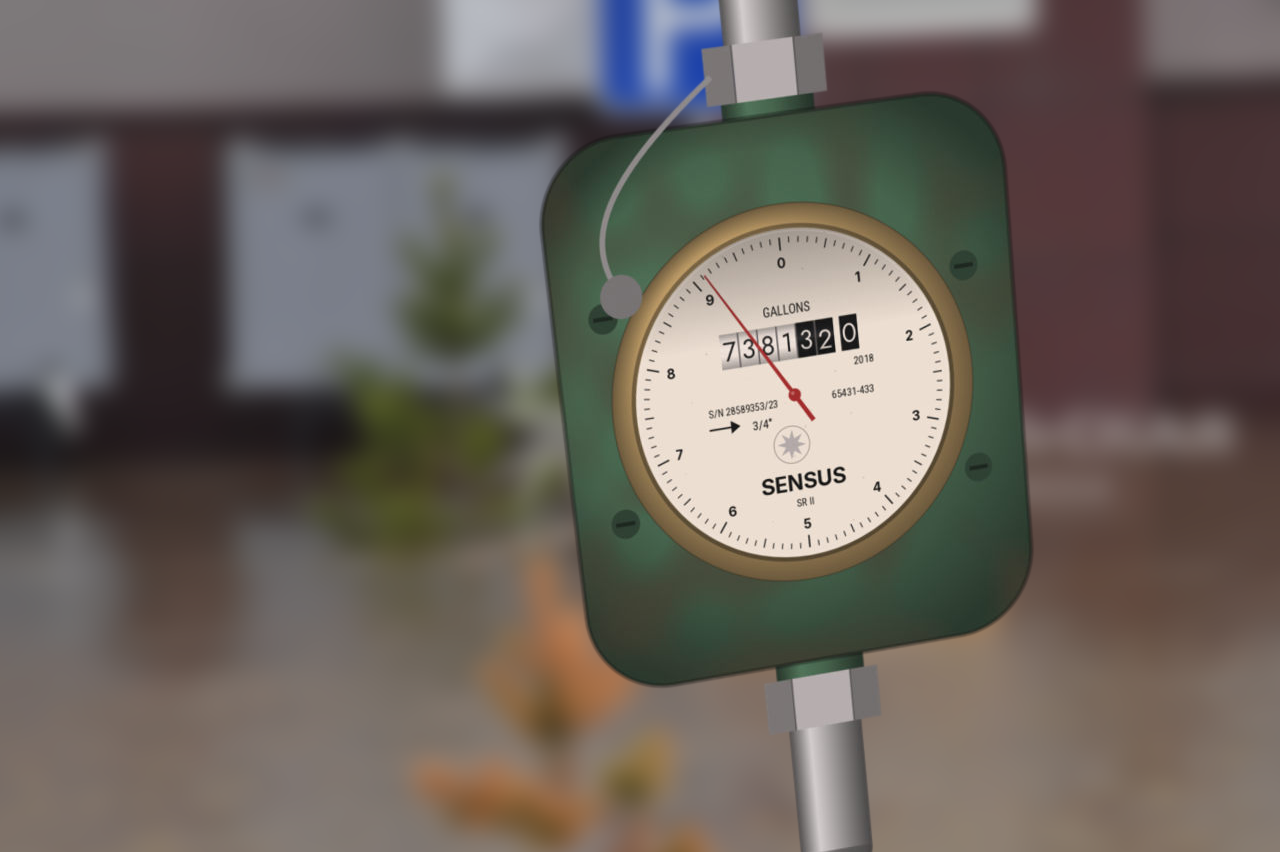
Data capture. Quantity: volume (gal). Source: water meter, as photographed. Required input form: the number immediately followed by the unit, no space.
7381319.1gal
